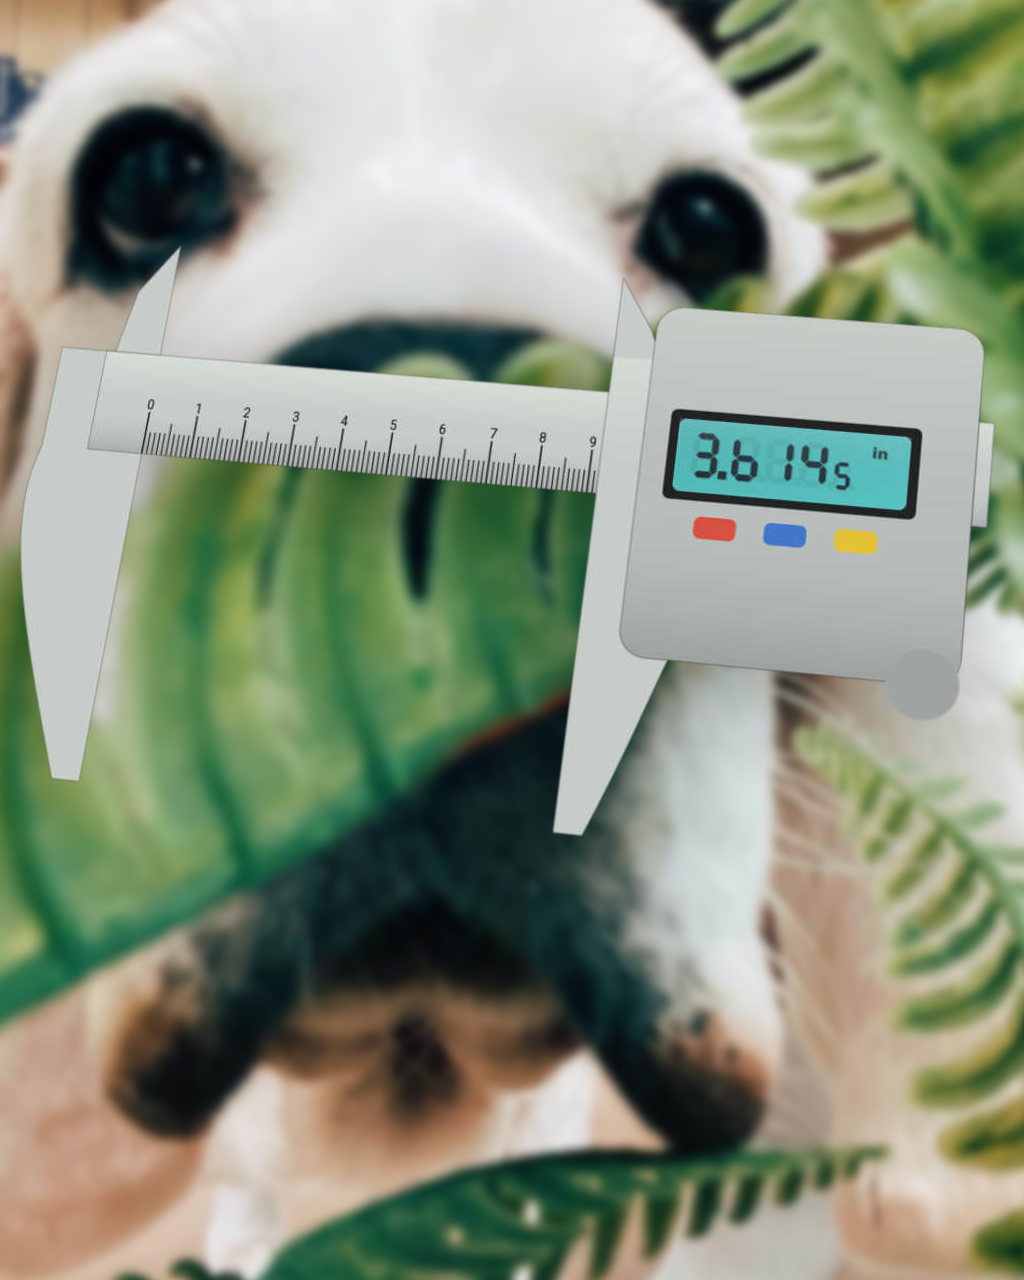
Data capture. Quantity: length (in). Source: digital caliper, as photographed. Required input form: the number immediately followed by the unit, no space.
3.6145in
